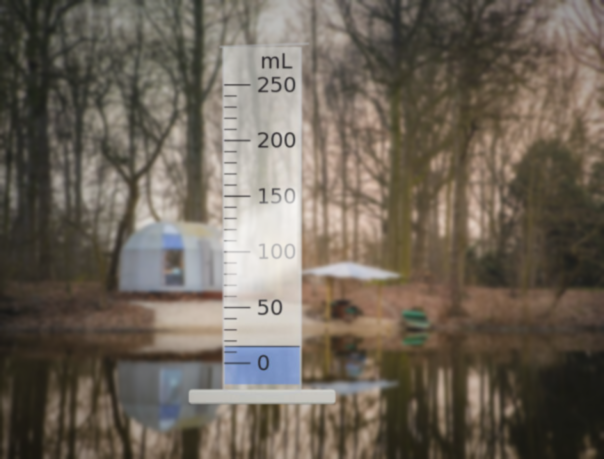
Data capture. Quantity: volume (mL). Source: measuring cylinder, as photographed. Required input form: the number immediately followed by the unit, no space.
15mL
